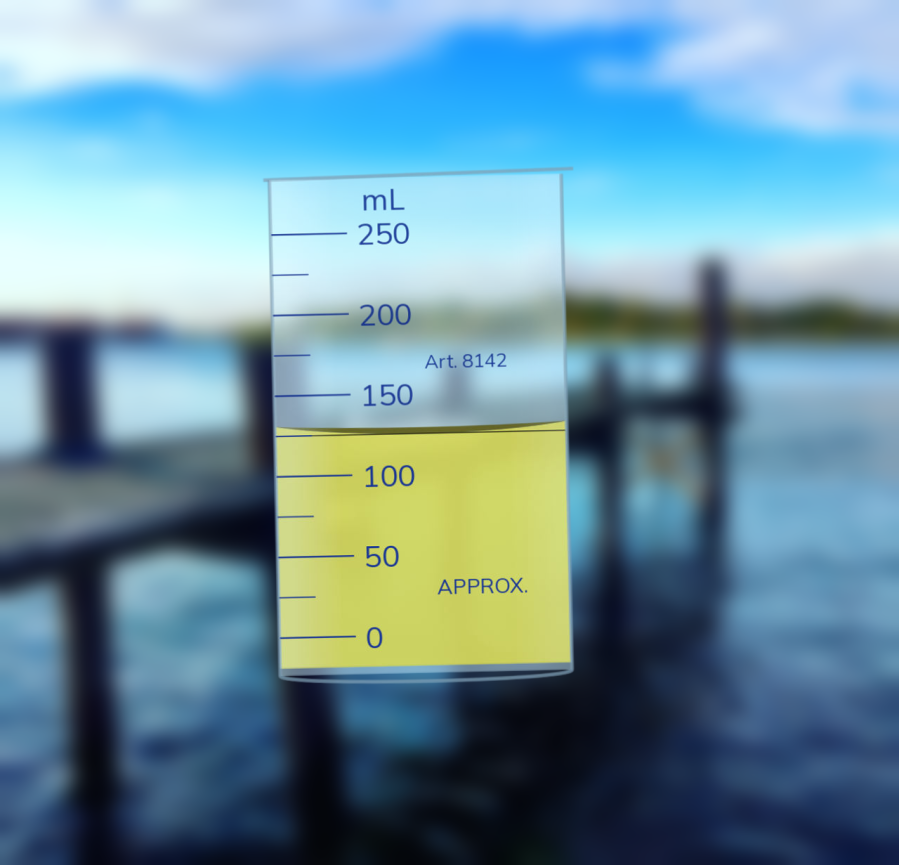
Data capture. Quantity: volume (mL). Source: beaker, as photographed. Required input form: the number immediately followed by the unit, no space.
125mL
